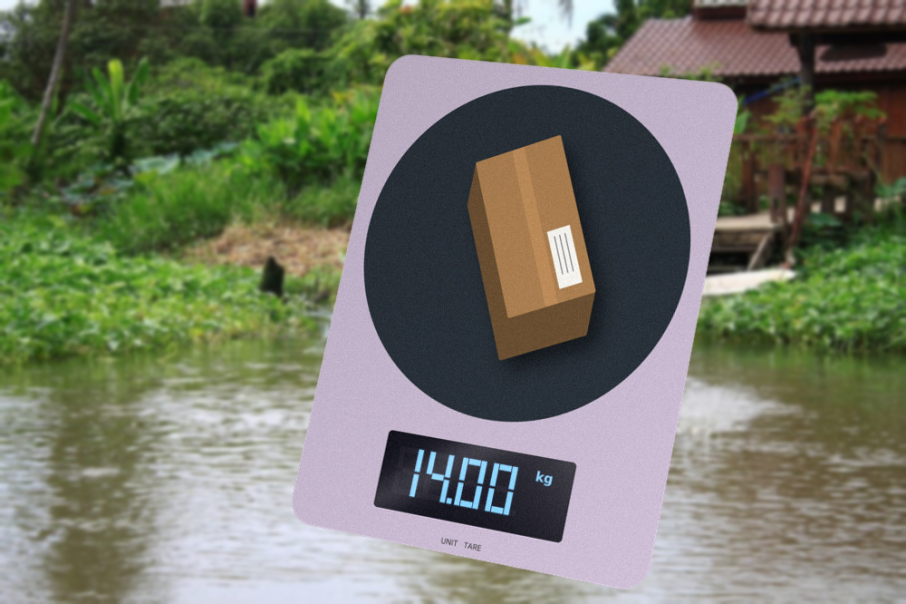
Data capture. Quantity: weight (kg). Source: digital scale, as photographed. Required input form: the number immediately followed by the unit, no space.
14.00kg
